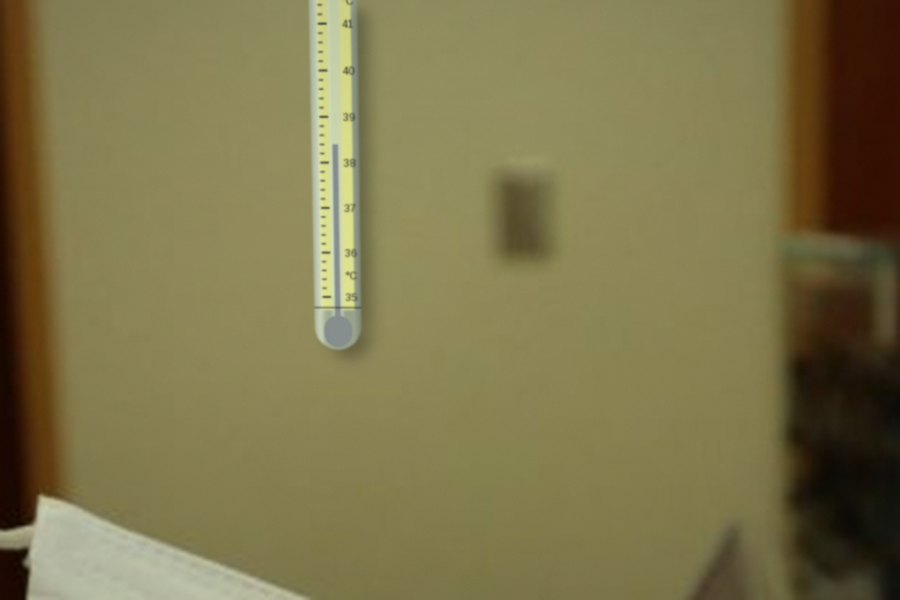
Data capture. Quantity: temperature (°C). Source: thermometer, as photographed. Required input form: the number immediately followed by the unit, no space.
38.4°C
